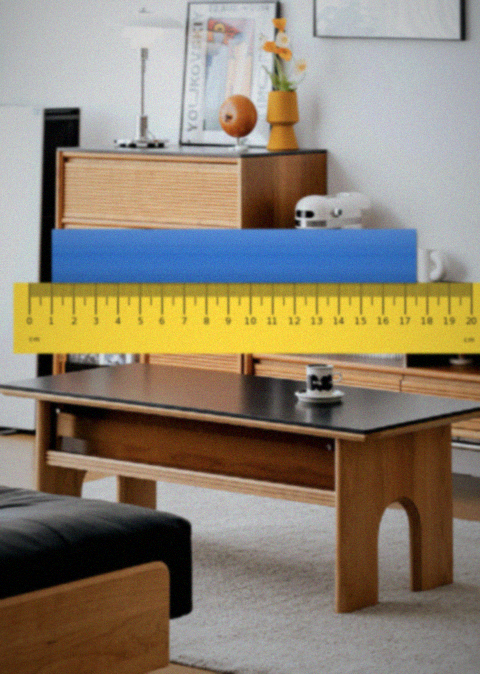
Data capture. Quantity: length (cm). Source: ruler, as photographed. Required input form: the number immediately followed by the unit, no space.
16.5cm
